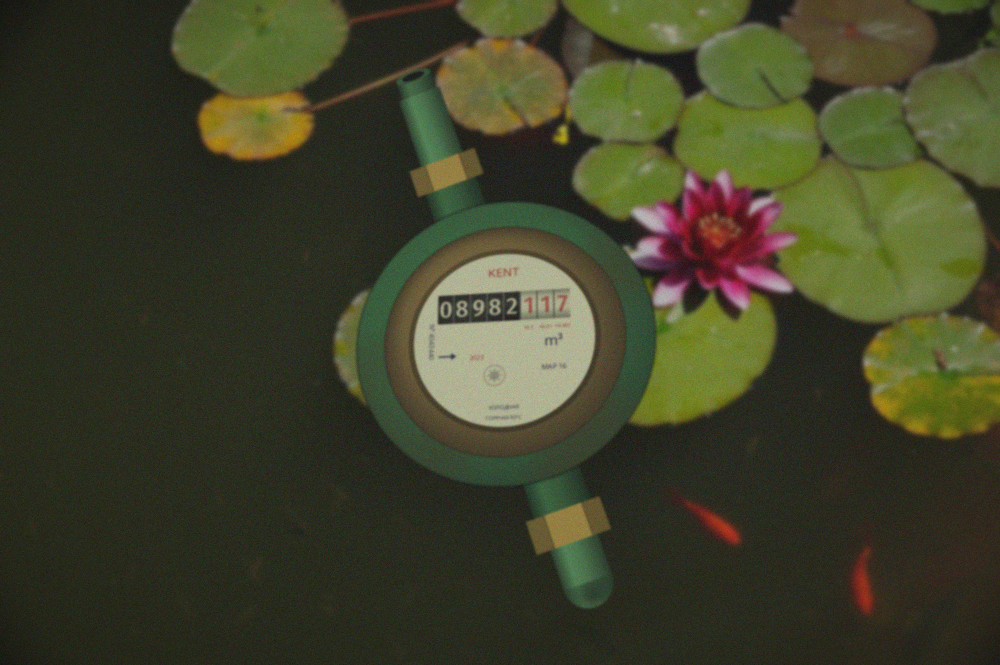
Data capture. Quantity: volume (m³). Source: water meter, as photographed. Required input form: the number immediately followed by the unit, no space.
8982.117m³
